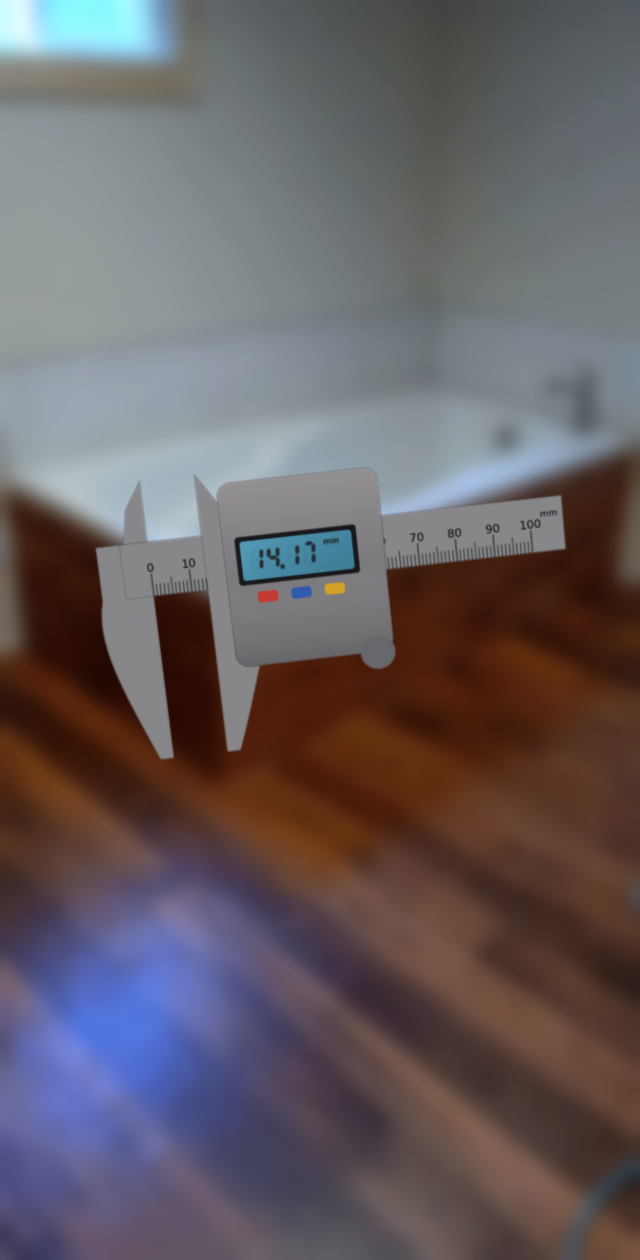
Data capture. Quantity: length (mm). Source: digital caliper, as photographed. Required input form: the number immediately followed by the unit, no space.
14.17mm
